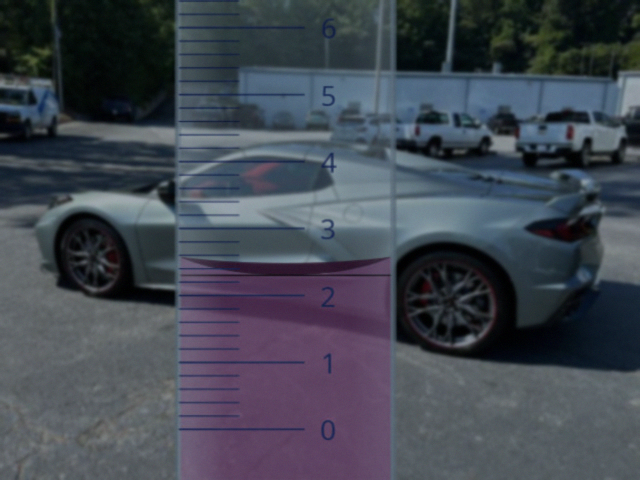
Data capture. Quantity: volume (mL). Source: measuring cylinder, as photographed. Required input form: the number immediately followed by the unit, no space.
2.3mL
